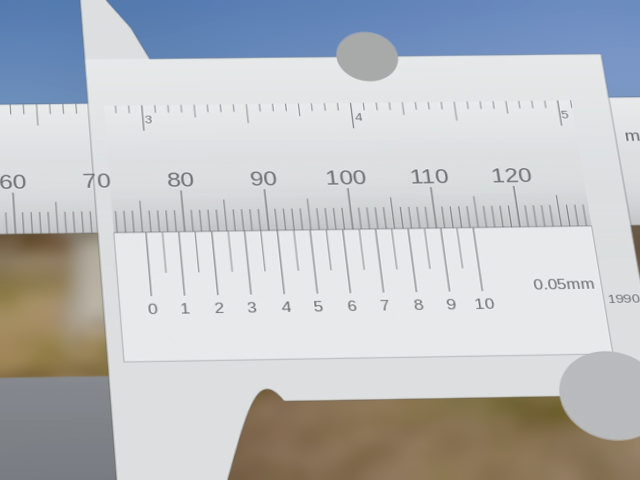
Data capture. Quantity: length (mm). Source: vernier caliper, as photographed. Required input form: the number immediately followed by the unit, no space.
75.4mm
